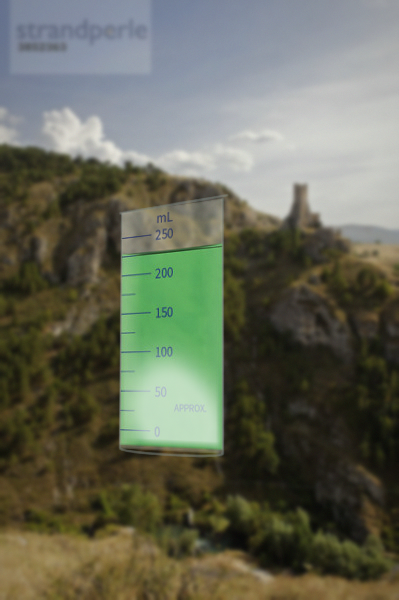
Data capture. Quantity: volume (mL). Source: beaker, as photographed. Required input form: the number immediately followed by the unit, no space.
225mL
